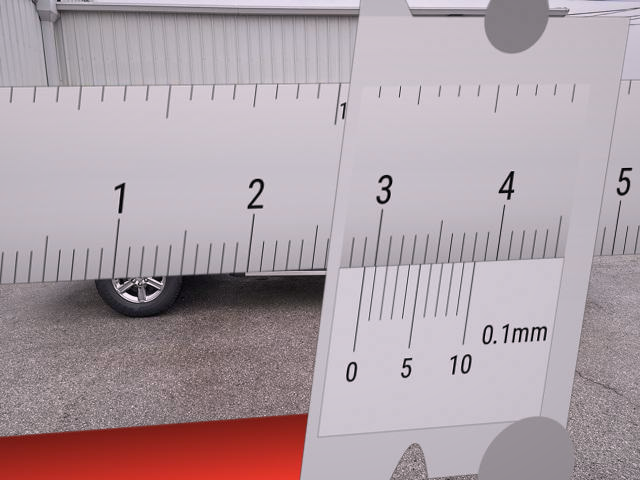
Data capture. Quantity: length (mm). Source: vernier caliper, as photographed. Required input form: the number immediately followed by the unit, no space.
29.2mm
